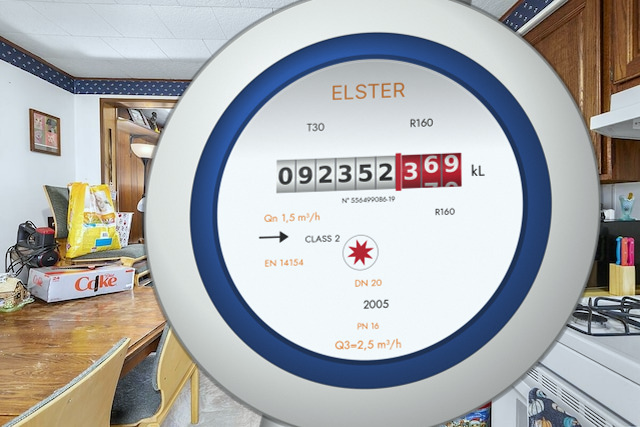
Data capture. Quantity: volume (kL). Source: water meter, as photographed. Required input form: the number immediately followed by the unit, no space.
92352.369kL
